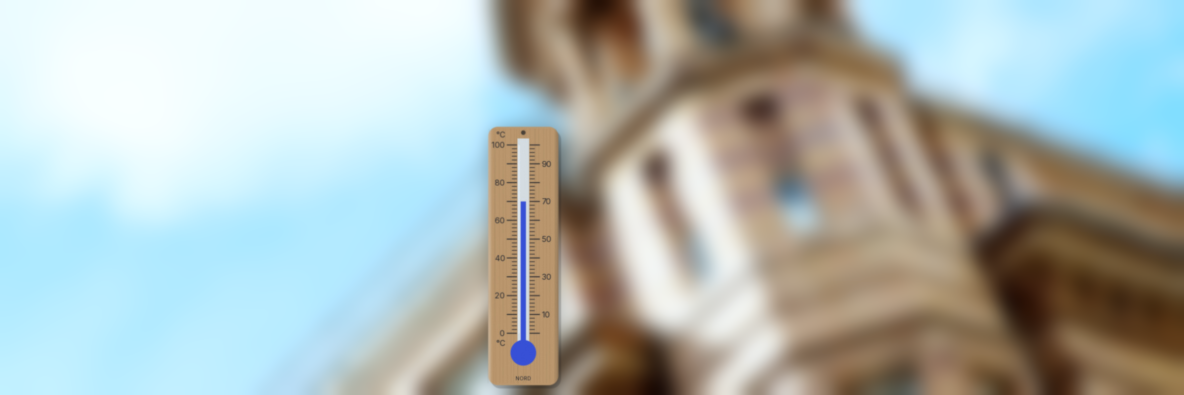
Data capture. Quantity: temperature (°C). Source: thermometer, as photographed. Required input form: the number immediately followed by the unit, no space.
70°C
